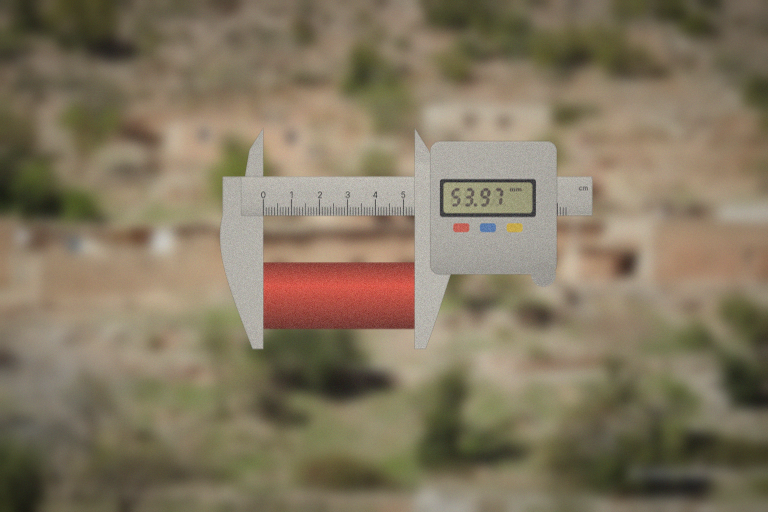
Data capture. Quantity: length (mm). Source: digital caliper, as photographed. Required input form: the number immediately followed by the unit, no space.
53.97mm
